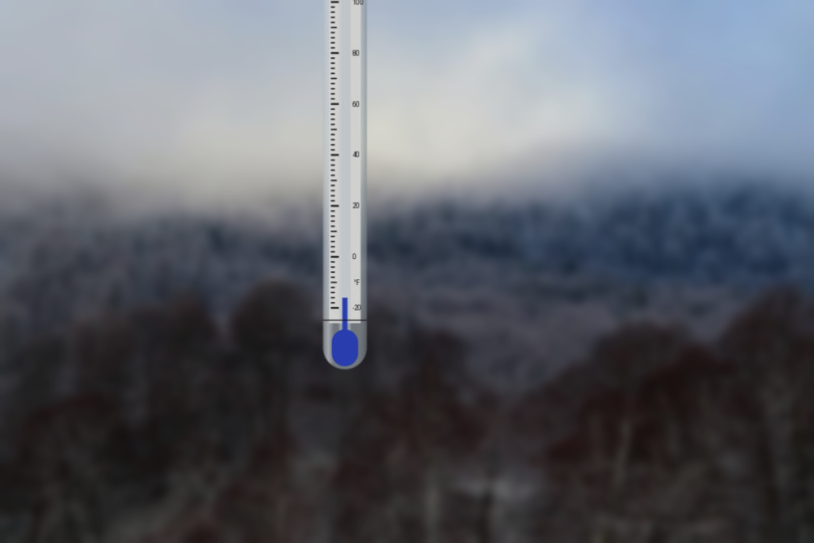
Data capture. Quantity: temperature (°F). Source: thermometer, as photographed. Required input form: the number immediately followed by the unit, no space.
-16°F
